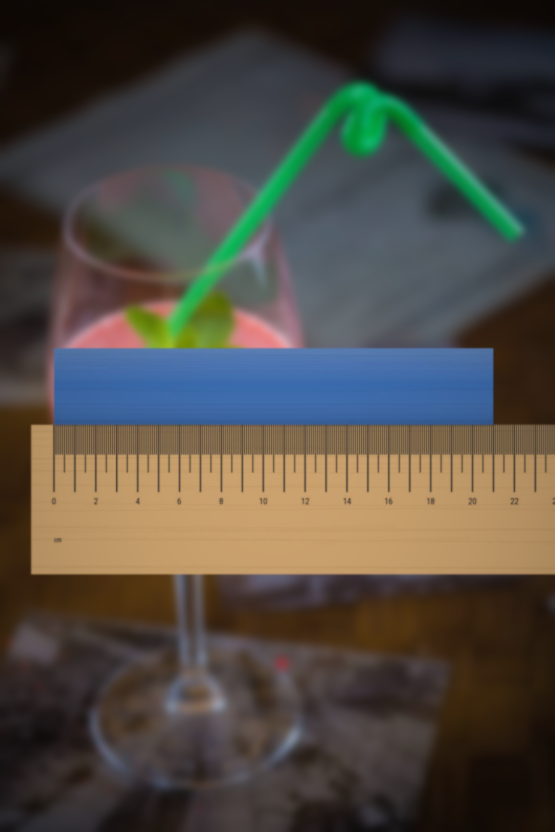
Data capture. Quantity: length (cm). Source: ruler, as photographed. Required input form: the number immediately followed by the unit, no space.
21cm
